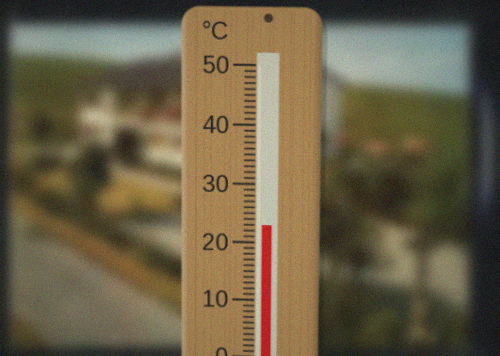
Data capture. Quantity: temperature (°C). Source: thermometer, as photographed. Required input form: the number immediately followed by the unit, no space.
23°C
